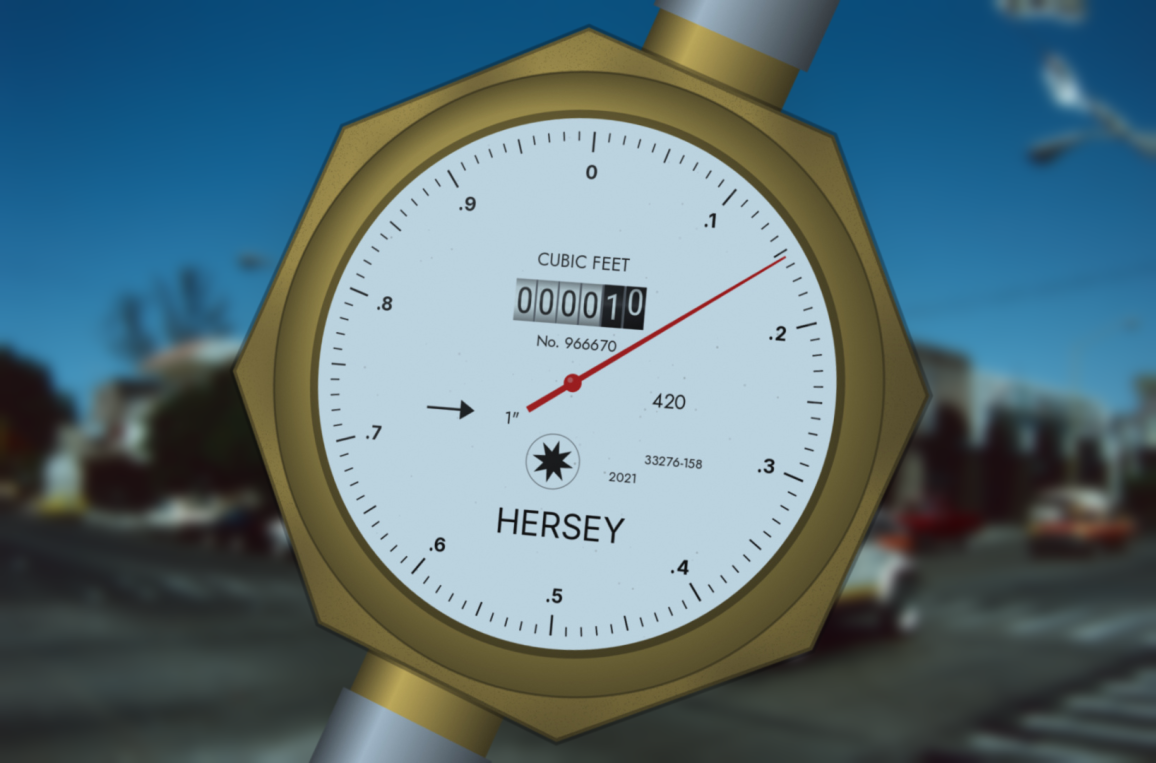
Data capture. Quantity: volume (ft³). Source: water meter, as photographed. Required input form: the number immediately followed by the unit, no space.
10.15ft³
